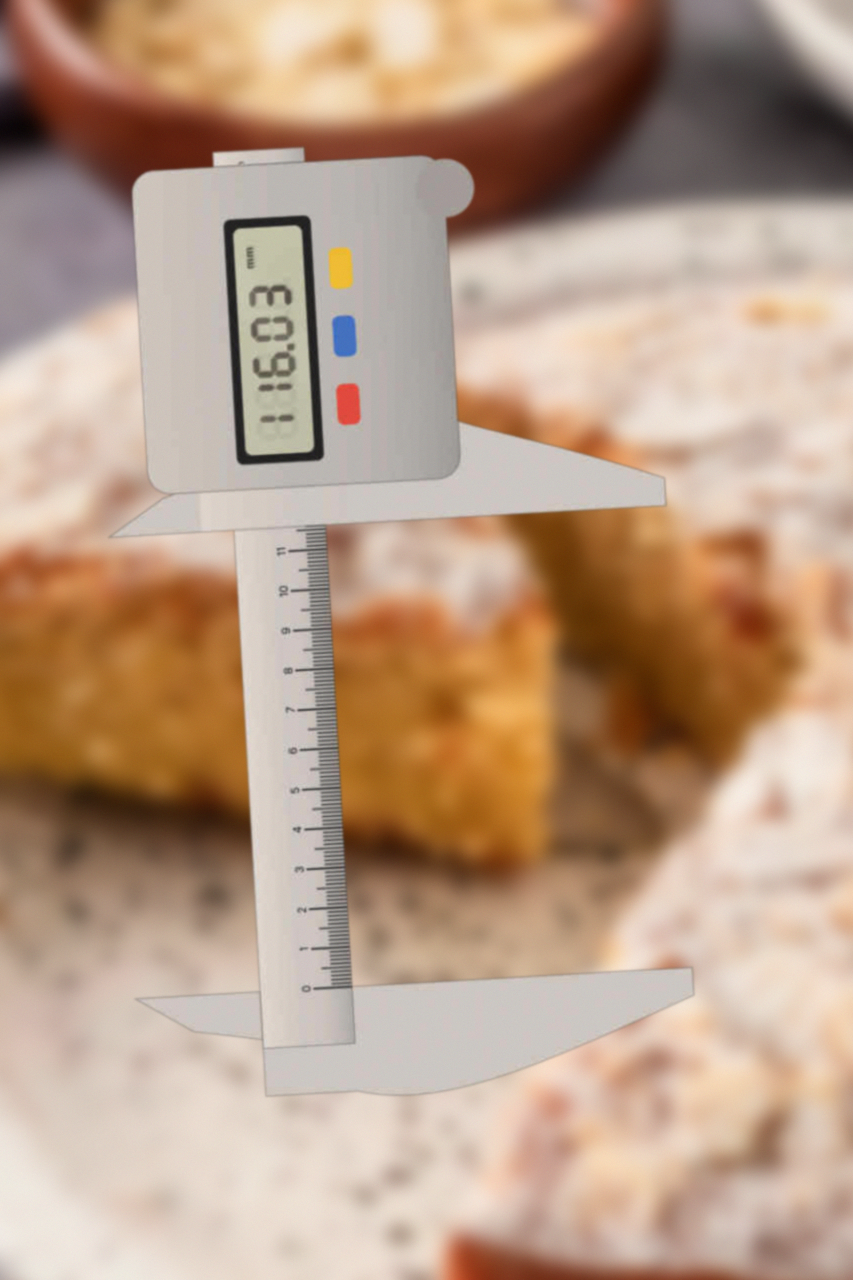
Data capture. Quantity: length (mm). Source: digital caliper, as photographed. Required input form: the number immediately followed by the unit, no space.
116.03mm
